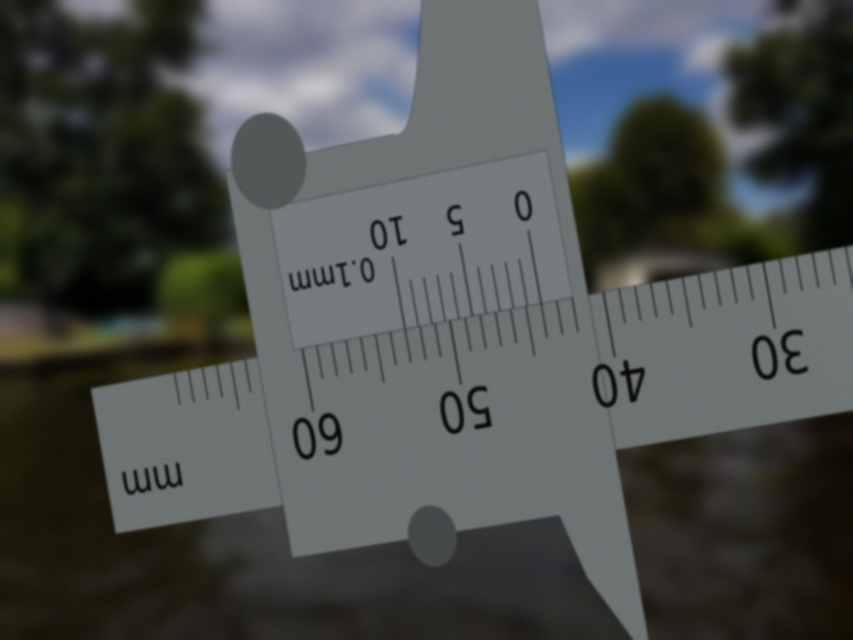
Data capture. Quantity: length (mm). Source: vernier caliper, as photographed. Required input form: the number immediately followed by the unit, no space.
44.0mm
